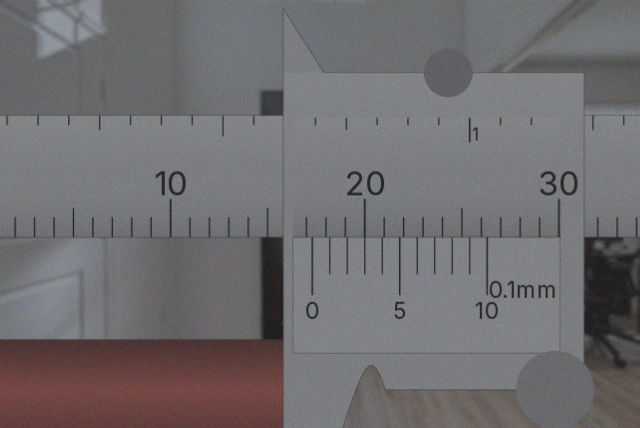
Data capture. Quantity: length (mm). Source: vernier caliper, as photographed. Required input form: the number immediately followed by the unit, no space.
17.3mm
